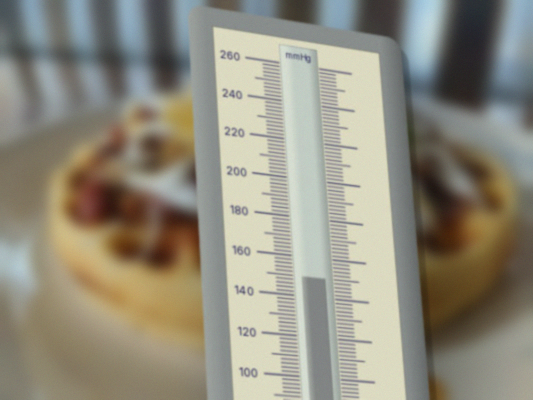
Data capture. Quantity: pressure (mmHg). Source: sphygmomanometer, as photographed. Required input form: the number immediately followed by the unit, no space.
150mmHg
